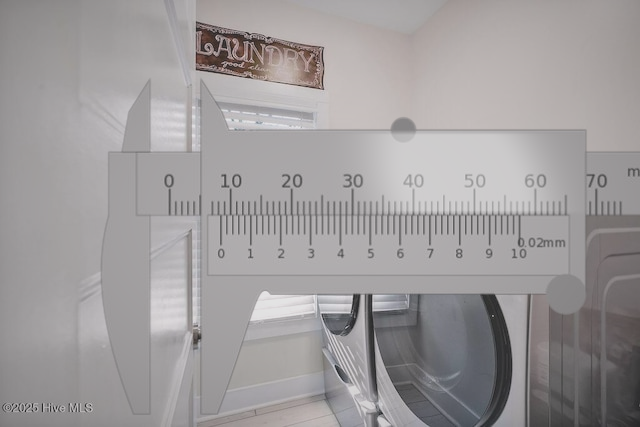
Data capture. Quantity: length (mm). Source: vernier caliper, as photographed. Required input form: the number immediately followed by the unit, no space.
8.4mm
